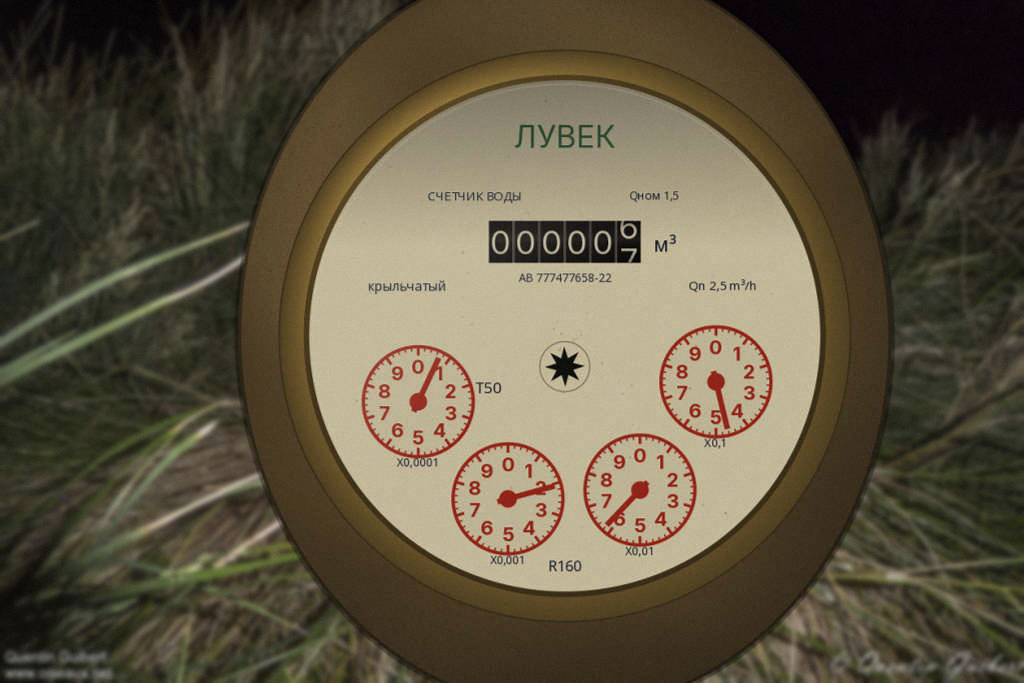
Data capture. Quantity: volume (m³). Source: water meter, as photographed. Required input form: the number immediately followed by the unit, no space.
6.4620m³
